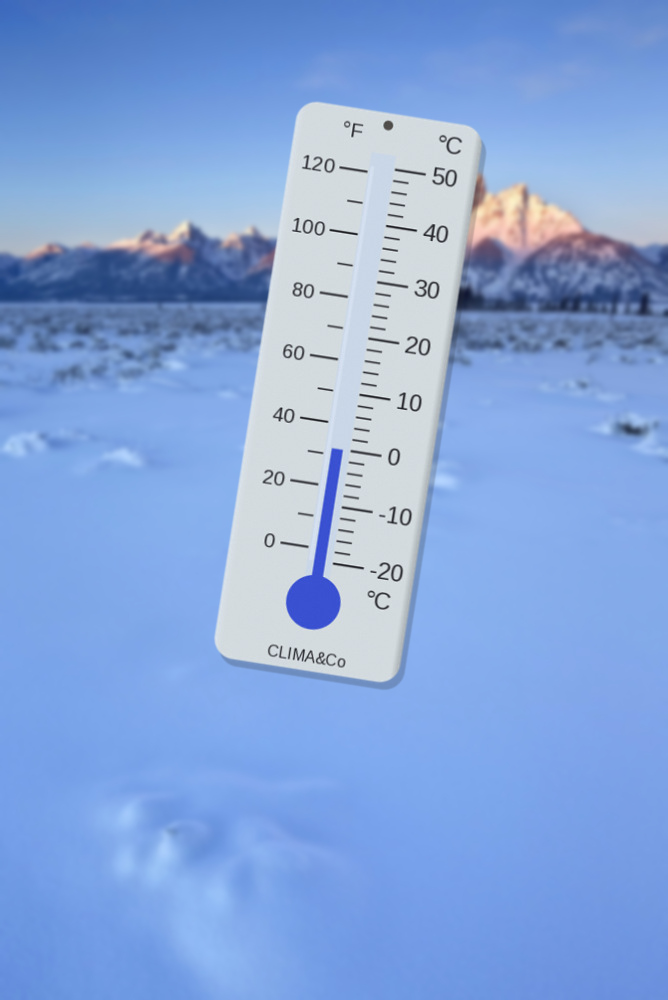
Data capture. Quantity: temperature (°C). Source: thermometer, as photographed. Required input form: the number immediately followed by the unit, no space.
0°C
